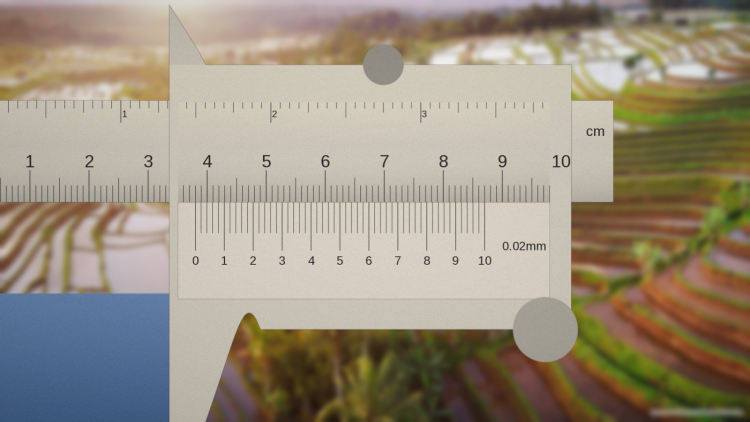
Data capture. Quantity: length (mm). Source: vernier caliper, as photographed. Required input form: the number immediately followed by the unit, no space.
38.0mm
